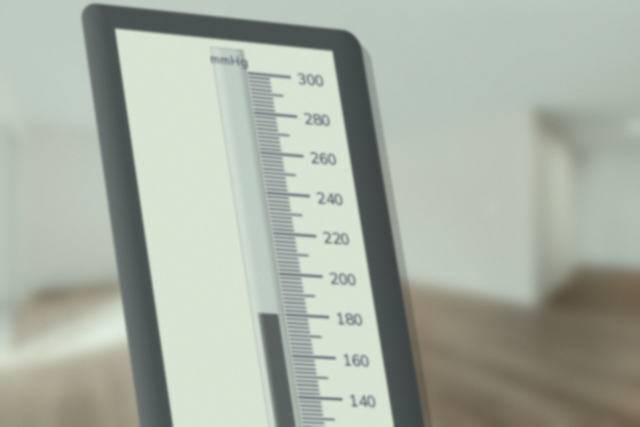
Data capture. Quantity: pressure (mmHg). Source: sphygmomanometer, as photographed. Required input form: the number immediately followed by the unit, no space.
180mmHg
